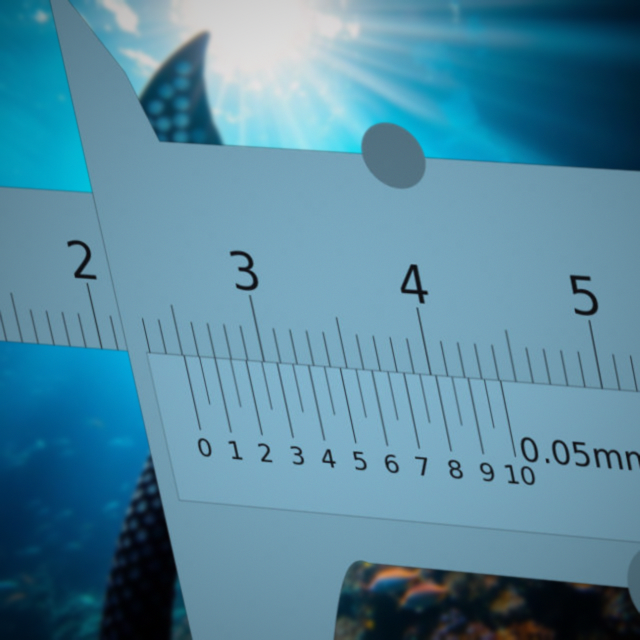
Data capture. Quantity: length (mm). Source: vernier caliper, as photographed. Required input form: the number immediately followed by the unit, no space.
25.1mm
